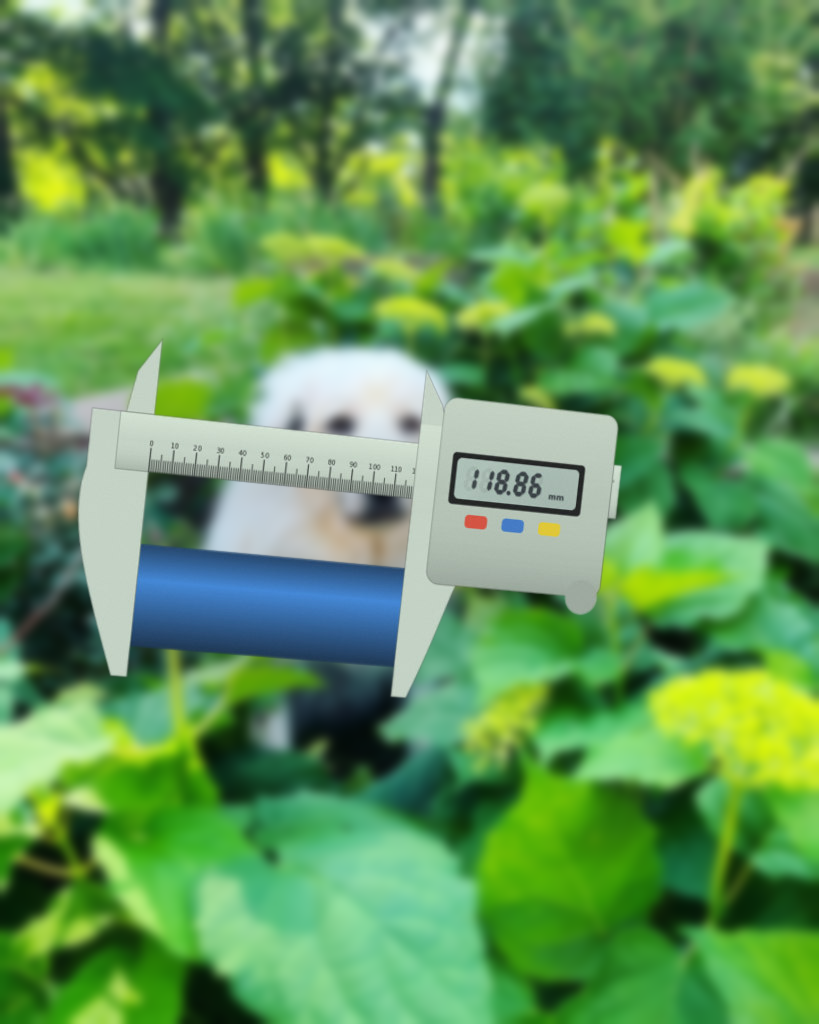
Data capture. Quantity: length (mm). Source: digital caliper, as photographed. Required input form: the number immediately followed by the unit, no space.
118.86mm
